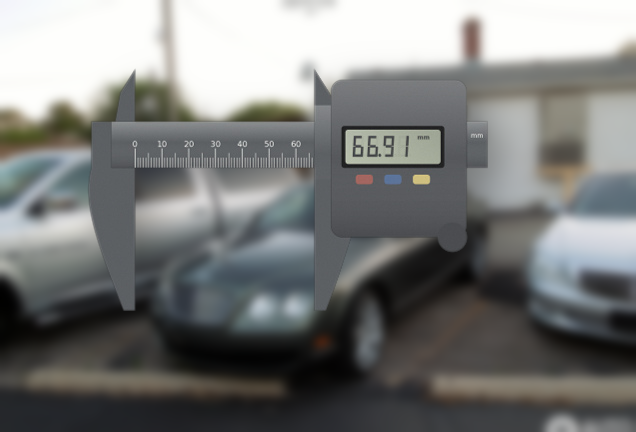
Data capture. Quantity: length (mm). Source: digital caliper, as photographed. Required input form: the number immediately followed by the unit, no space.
66.91mm
